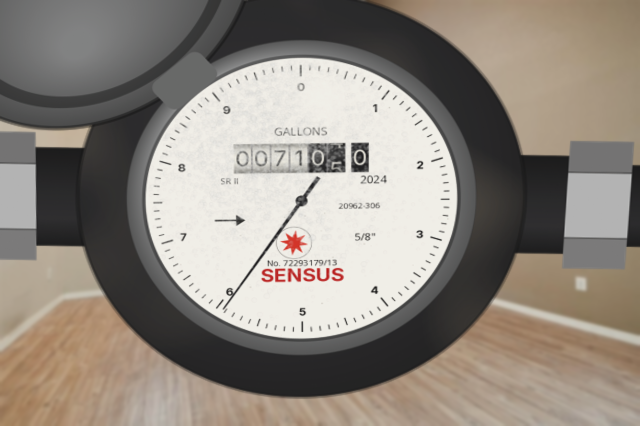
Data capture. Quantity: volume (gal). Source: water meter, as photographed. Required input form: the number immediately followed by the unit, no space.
71045.9gal
